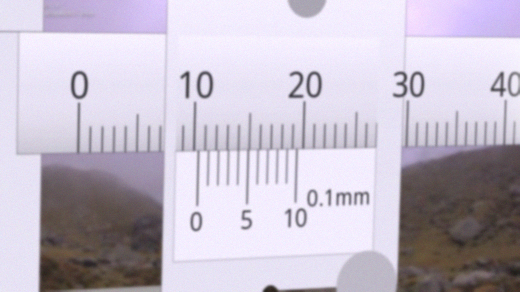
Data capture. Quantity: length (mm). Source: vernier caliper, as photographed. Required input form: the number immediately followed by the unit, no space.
10.4mm
